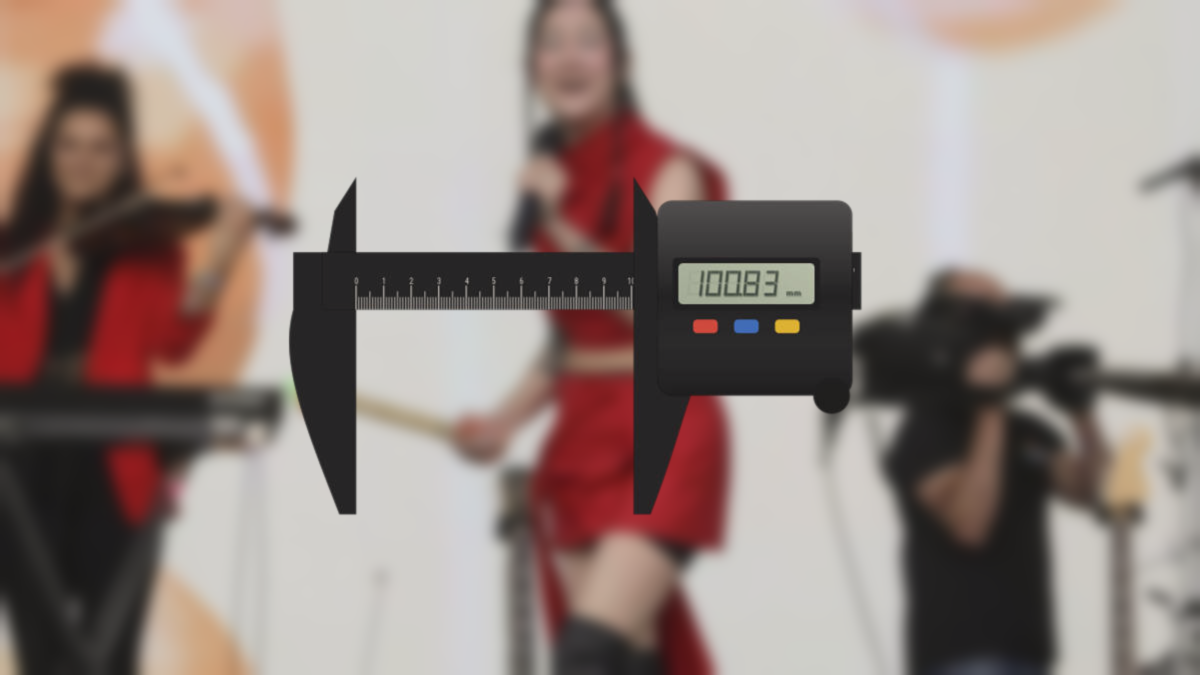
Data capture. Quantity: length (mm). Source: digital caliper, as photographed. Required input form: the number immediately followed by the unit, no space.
100.83mm
